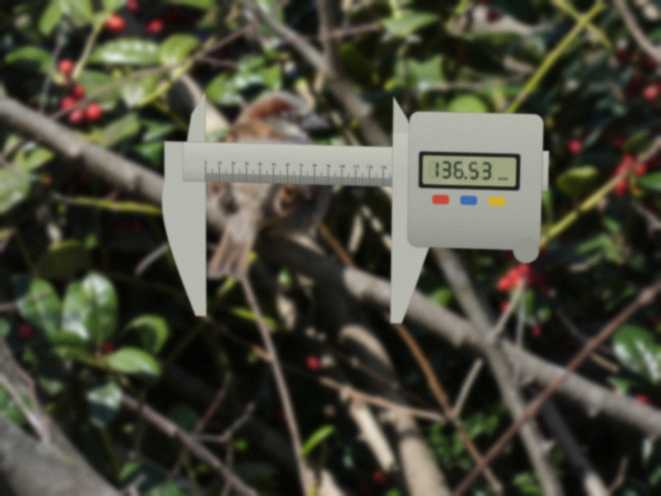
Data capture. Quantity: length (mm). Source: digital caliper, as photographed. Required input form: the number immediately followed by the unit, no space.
136.53mm
